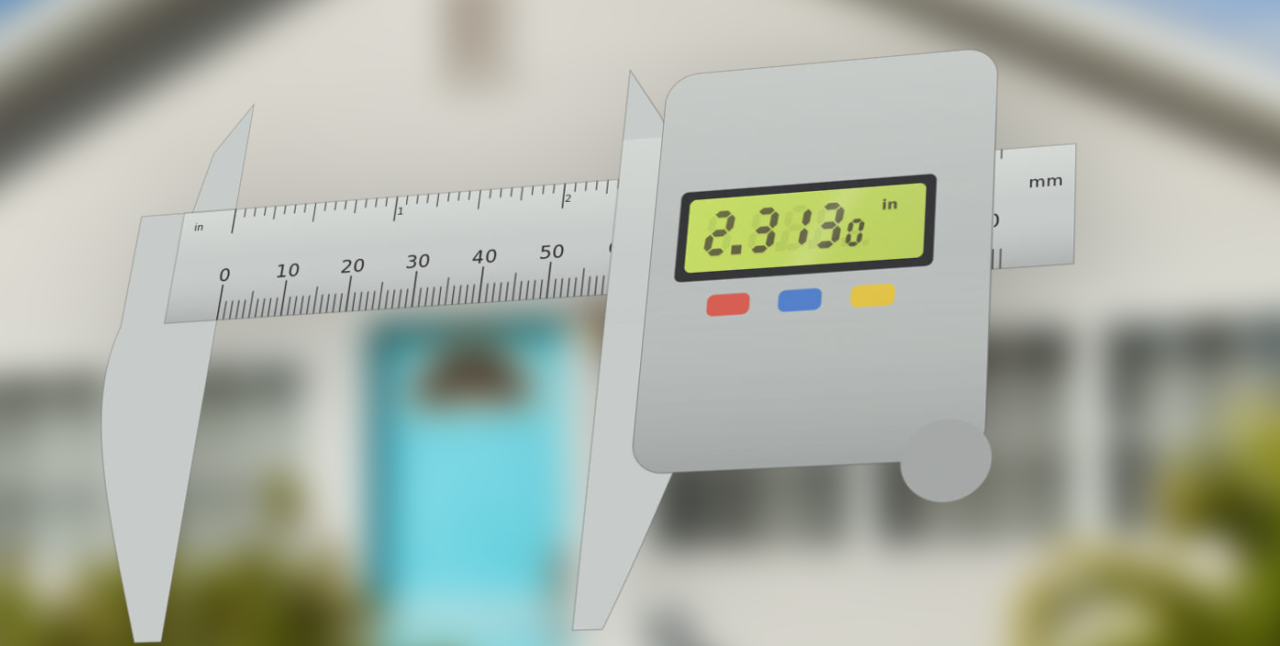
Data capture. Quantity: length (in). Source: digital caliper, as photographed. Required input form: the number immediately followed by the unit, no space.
2.3130in
